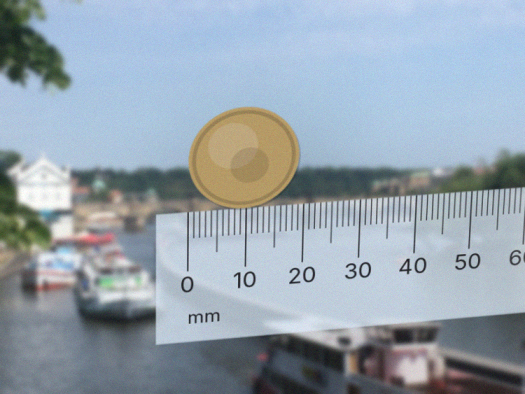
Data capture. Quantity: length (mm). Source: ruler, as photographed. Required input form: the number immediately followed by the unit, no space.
19mm
